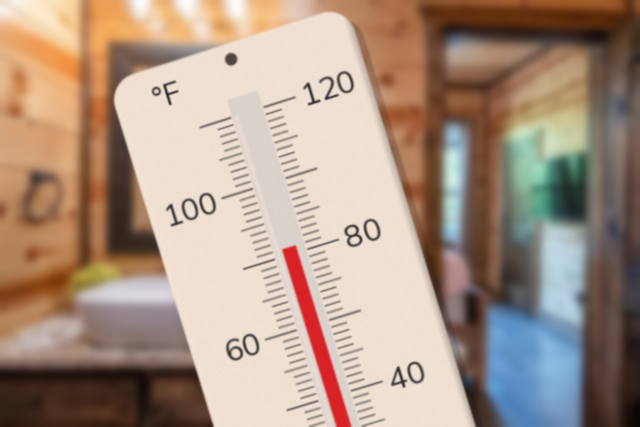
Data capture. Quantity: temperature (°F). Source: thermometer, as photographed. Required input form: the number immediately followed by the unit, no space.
82°F
